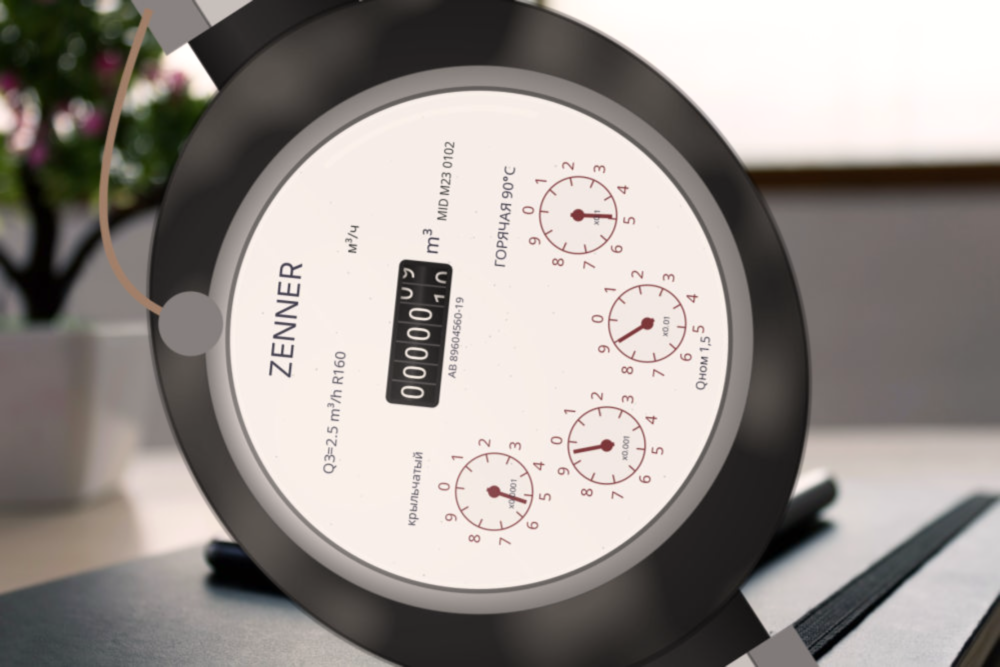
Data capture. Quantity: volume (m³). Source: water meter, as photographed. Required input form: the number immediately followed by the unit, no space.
9.4895m³
